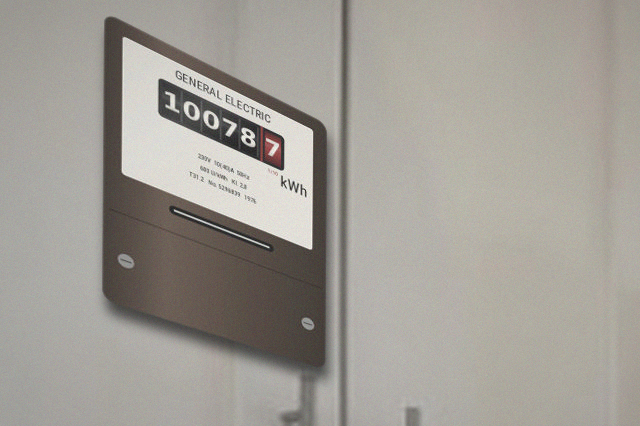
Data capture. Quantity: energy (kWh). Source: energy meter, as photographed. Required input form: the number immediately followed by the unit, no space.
10078.7kWh
